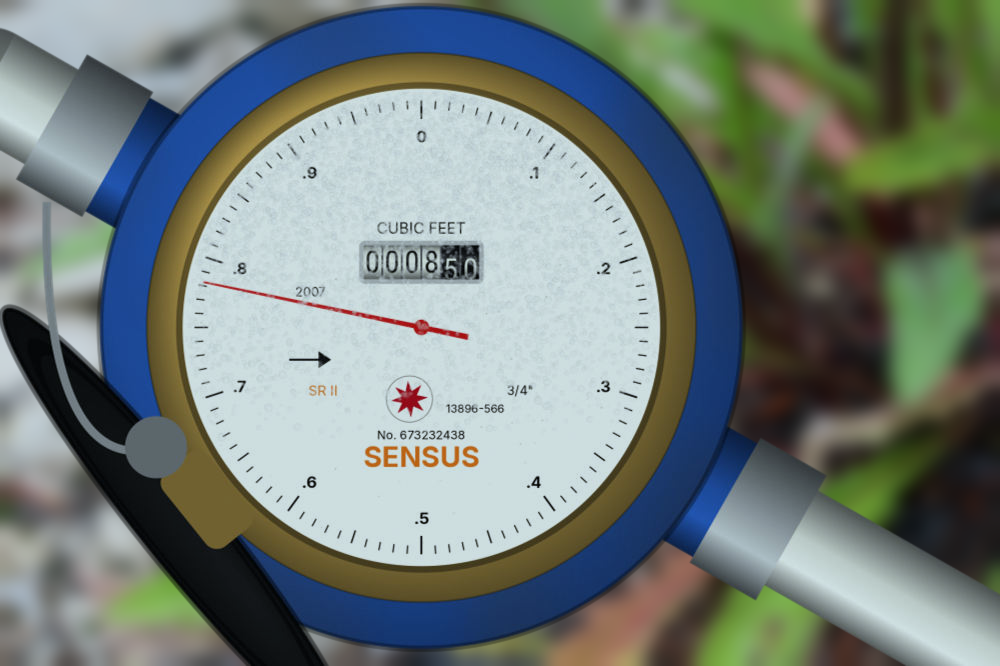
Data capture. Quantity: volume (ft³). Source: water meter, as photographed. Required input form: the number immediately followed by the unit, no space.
849.78ft³
